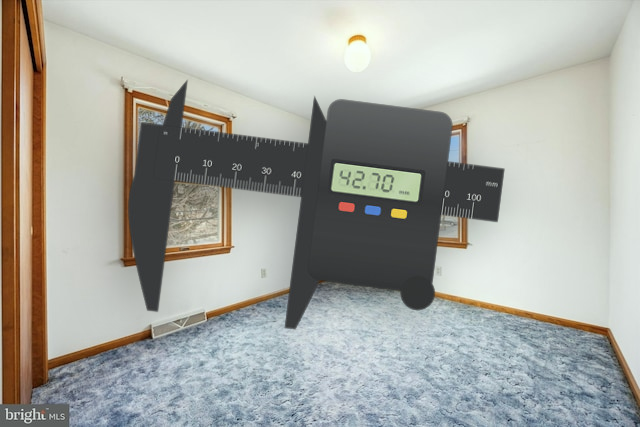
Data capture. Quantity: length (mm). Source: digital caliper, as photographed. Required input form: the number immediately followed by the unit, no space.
42.70mm
